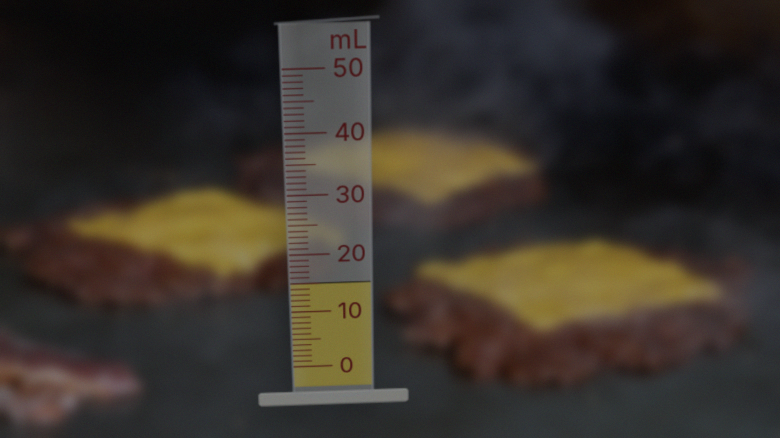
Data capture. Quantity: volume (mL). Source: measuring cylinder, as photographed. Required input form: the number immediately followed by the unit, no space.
15mL
